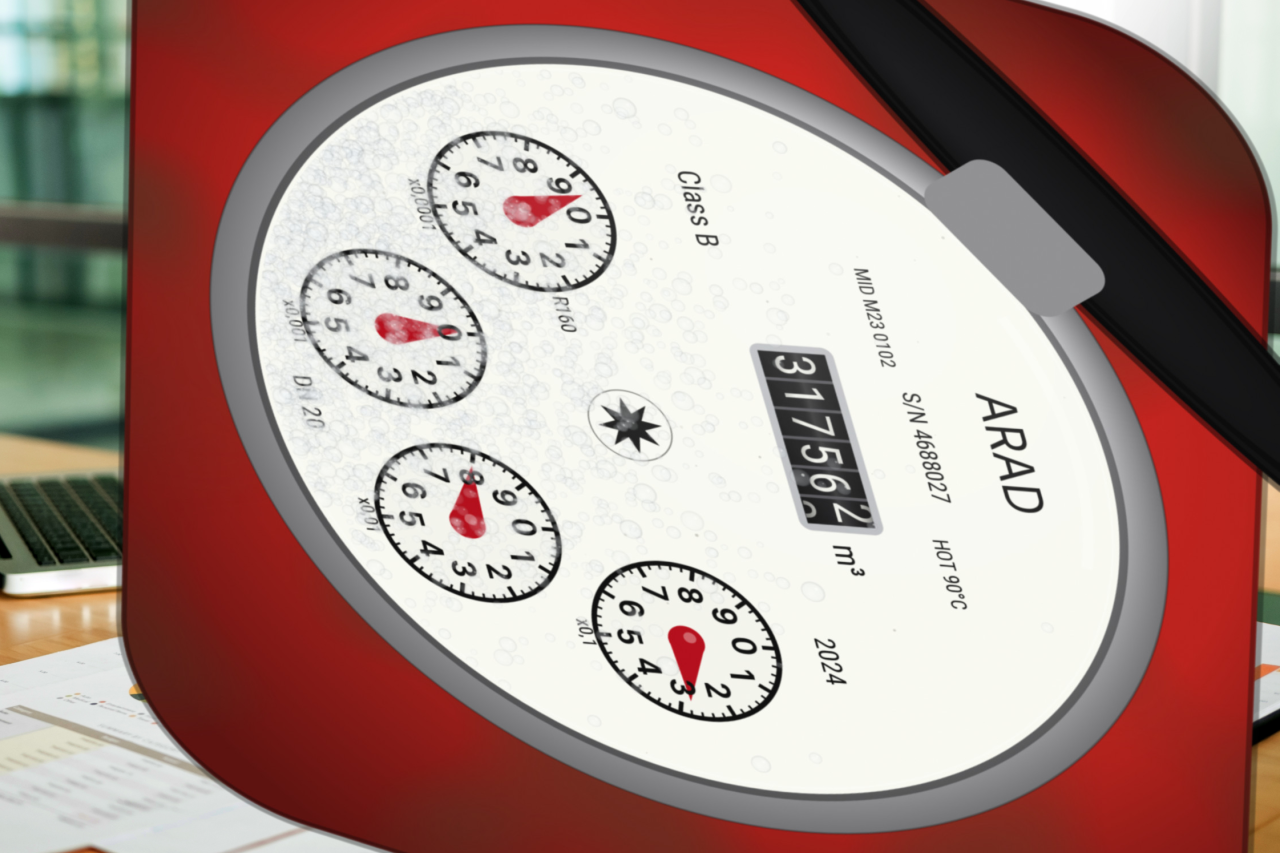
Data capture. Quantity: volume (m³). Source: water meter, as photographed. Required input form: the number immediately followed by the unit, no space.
317562.2799m³
